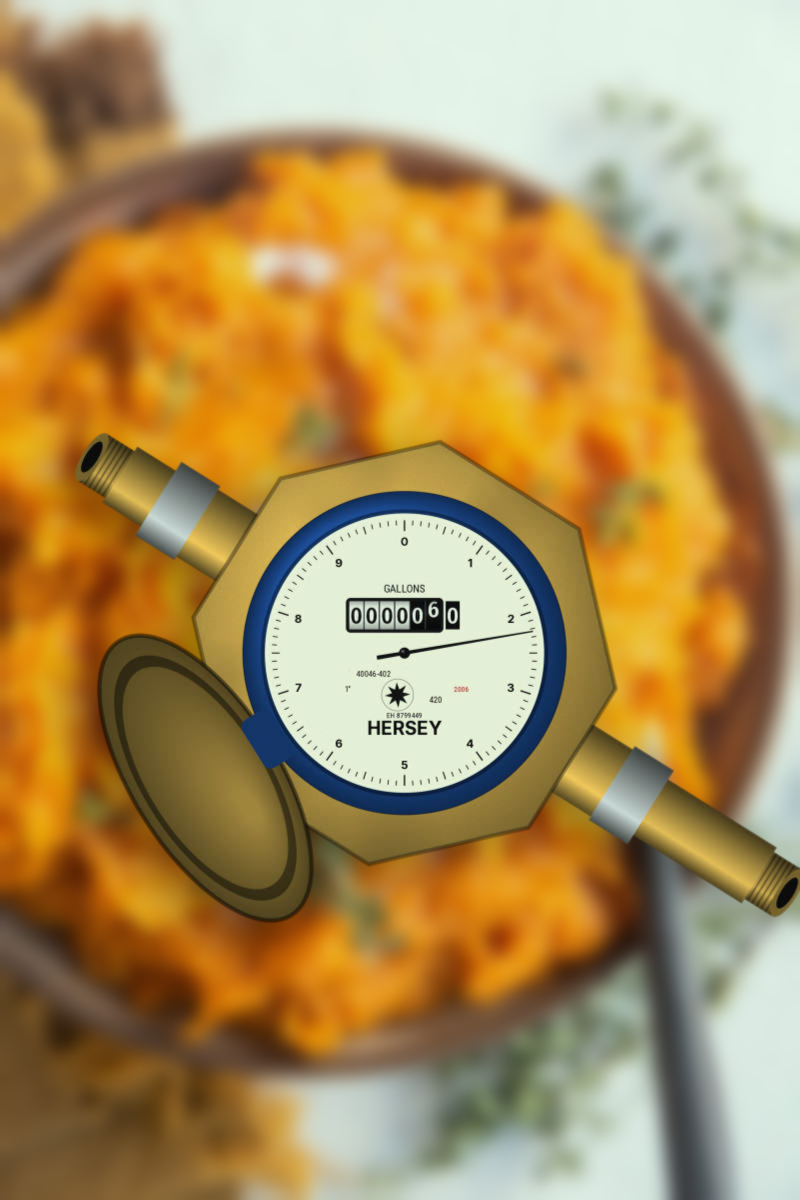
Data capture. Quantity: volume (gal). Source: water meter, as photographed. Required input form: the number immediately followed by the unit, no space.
62.2gal
